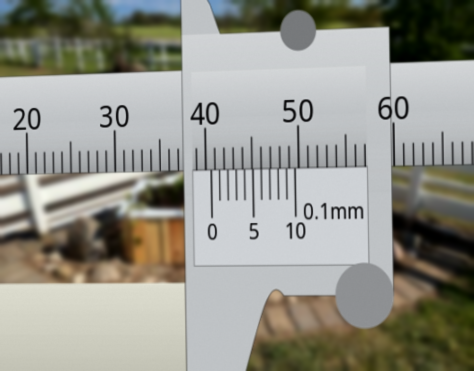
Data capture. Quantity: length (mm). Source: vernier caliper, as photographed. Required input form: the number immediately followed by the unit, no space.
40.6mm
